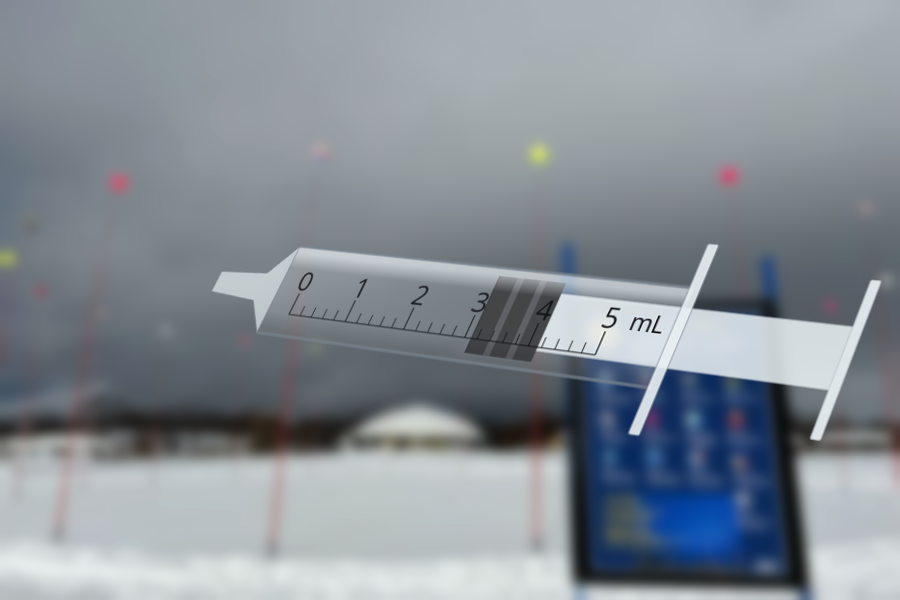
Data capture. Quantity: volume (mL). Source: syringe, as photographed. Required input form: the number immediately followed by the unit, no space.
3.1mL
